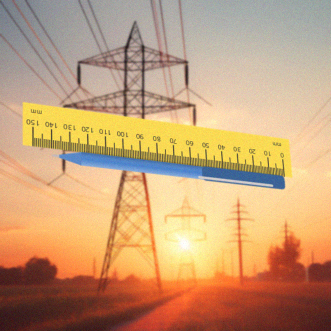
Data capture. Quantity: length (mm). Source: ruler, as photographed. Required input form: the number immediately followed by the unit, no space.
140mm
